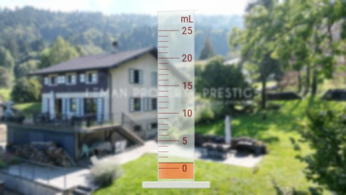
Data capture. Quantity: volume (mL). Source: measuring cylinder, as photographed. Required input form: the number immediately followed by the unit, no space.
1mL
